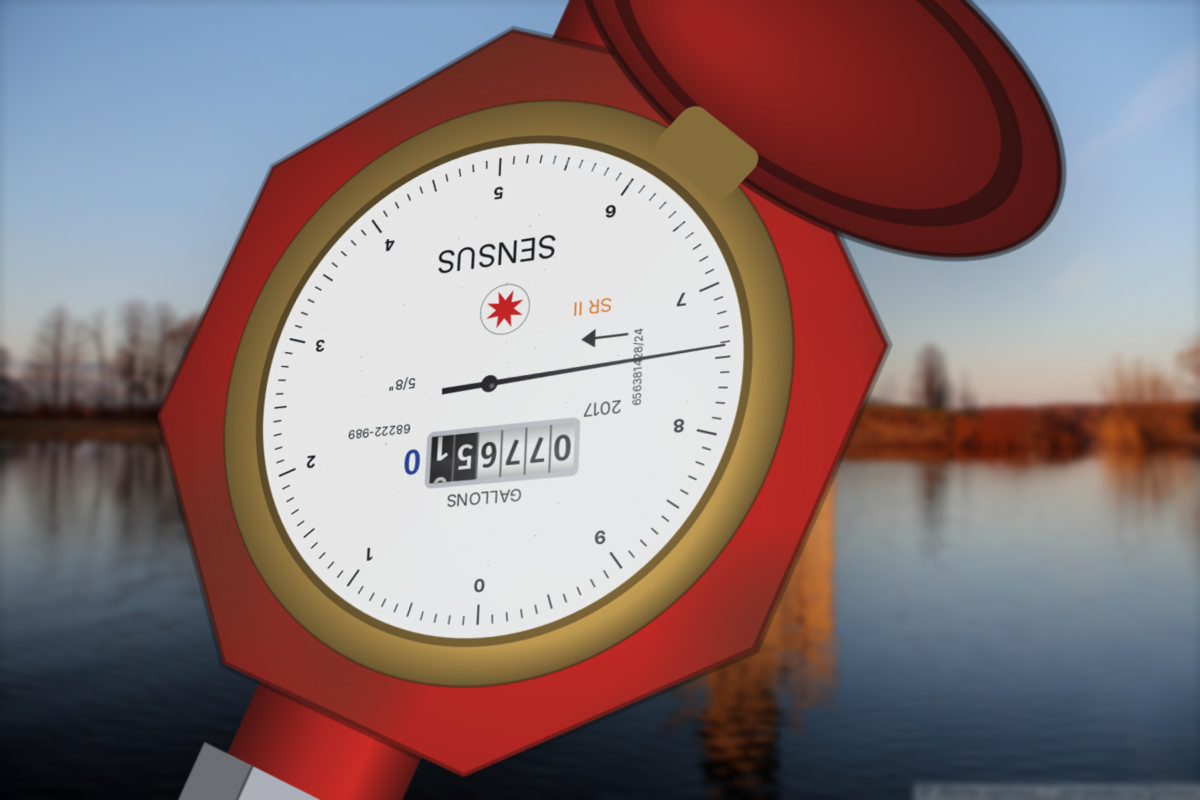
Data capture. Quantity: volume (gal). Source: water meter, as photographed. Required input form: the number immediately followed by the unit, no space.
776507.4gal
